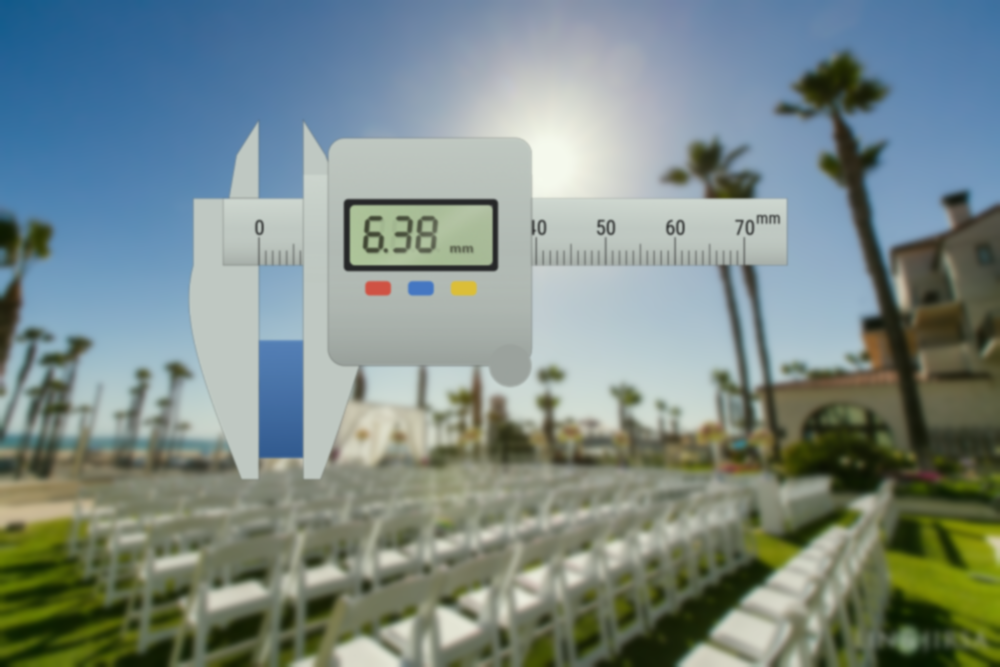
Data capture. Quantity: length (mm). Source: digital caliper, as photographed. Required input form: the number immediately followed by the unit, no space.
6.38mm
